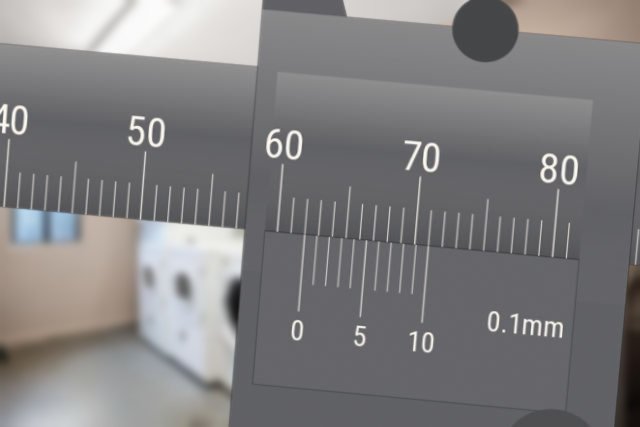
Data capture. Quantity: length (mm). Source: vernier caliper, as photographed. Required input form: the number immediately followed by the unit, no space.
62.0mm
